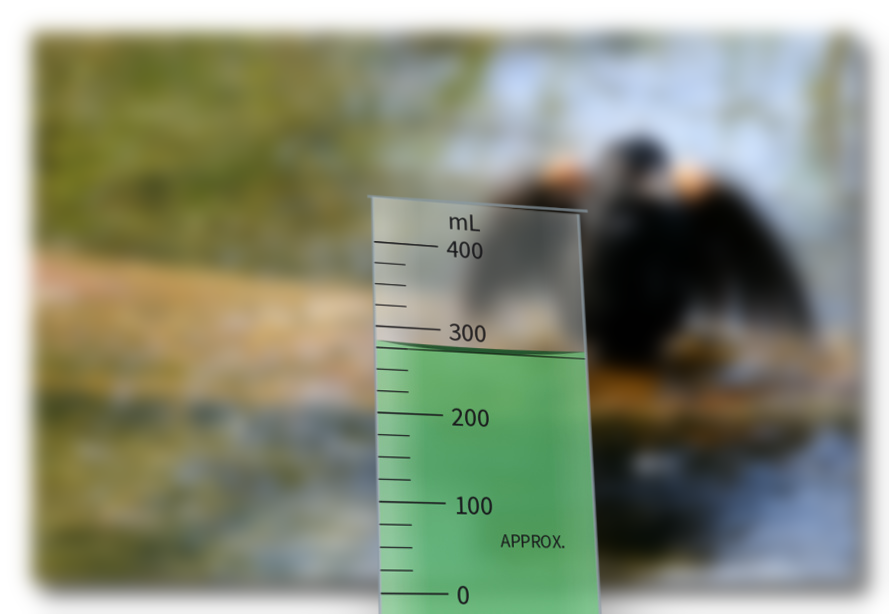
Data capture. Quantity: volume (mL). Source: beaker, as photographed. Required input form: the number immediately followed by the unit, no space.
275mL
